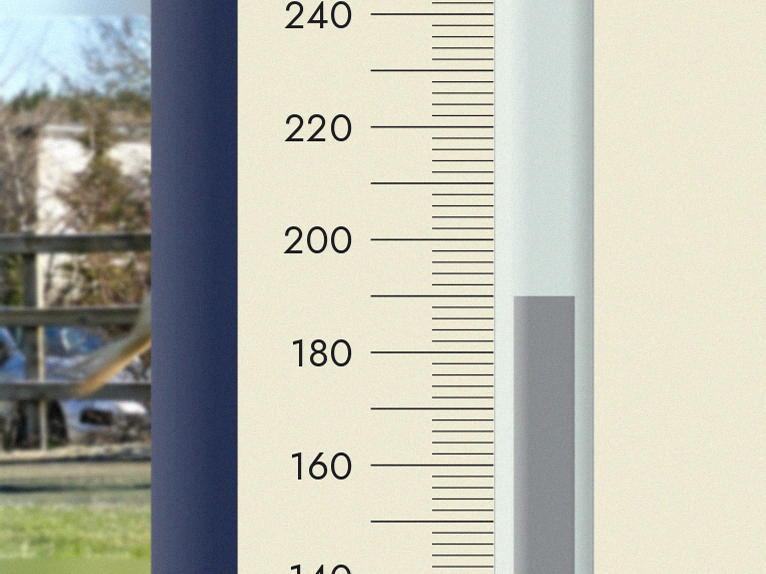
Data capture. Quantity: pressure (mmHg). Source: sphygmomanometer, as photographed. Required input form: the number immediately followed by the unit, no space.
190mmHg
